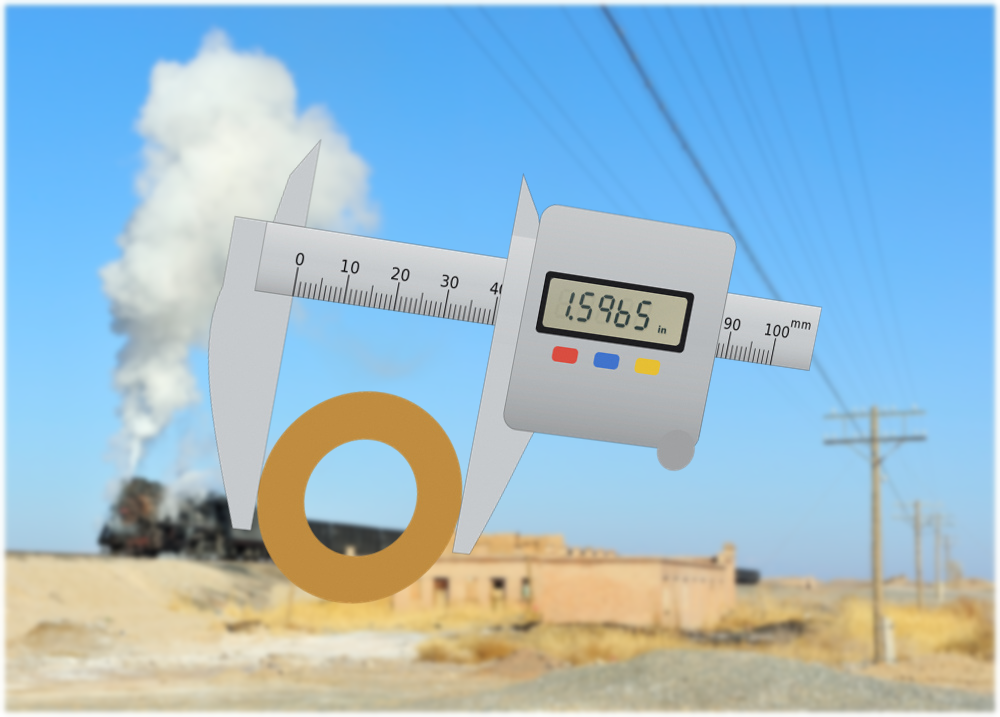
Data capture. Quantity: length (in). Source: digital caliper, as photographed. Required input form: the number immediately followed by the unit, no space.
1.5965in
